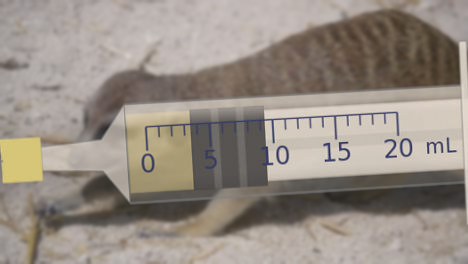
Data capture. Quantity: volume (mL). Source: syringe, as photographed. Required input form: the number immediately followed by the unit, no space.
3.5mL
